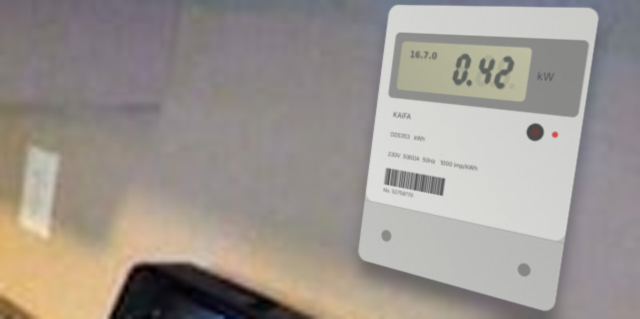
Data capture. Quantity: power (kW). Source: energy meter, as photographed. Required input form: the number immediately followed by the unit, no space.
0.42kW
